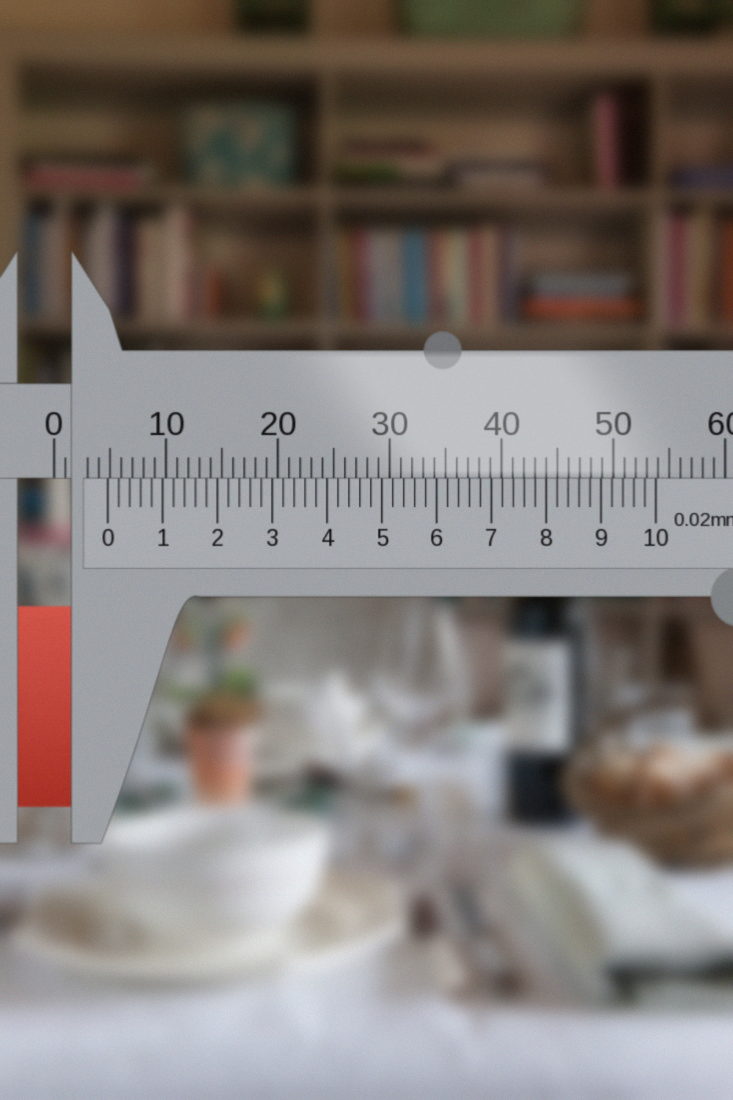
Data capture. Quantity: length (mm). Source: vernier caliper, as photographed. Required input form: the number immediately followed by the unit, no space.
4.8mm
